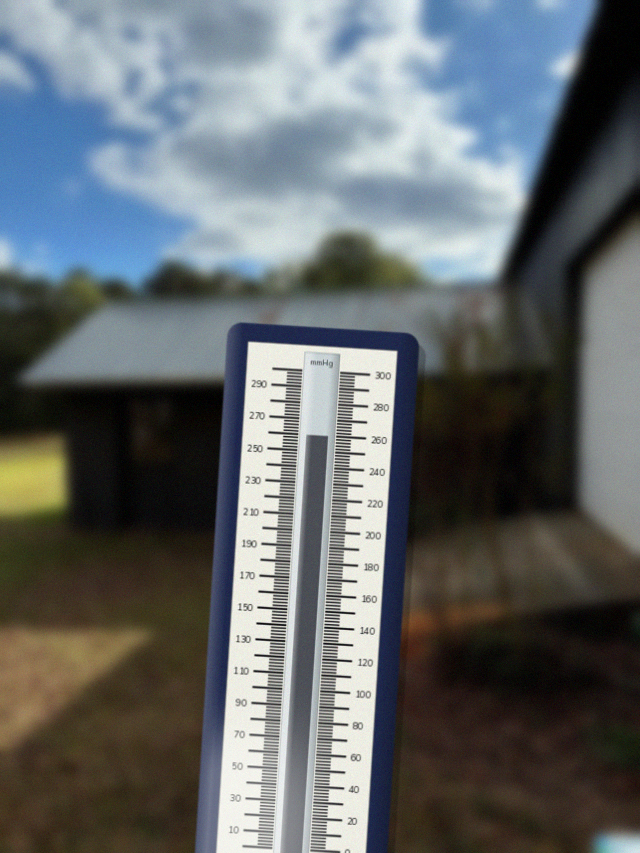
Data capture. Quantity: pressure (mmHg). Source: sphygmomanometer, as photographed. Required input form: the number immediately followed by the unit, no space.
260mmHg
